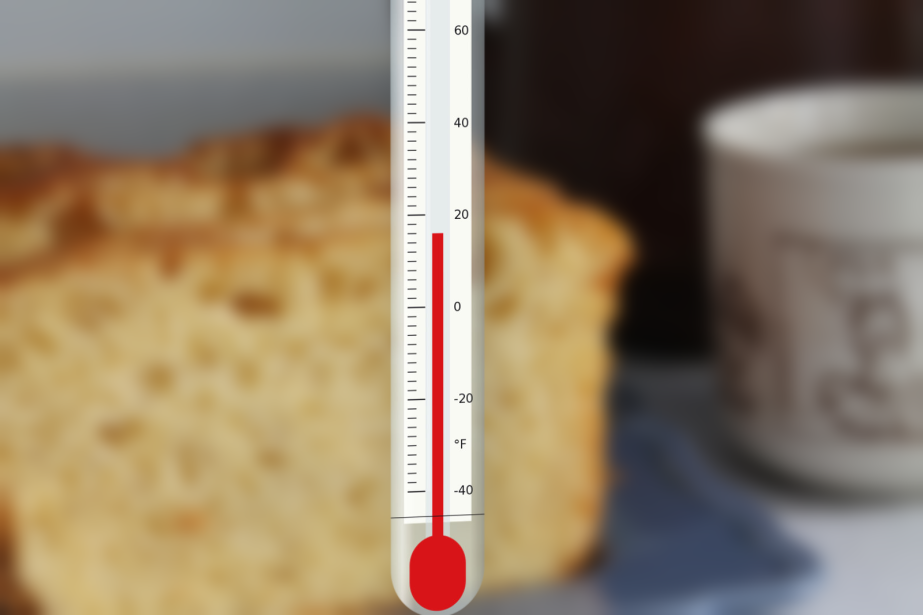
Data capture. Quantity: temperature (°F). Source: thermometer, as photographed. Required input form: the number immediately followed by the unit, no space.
16°F
